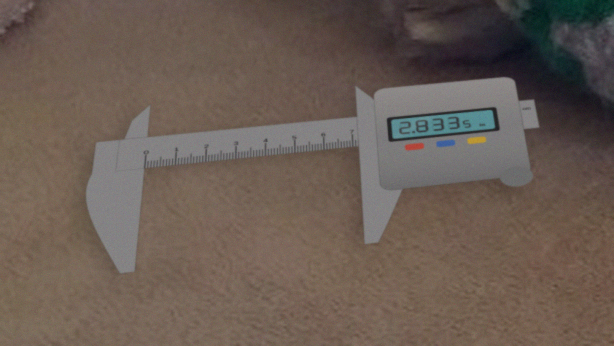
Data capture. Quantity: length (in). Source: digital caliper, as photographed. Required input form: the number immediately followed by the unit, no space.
2.8335in
